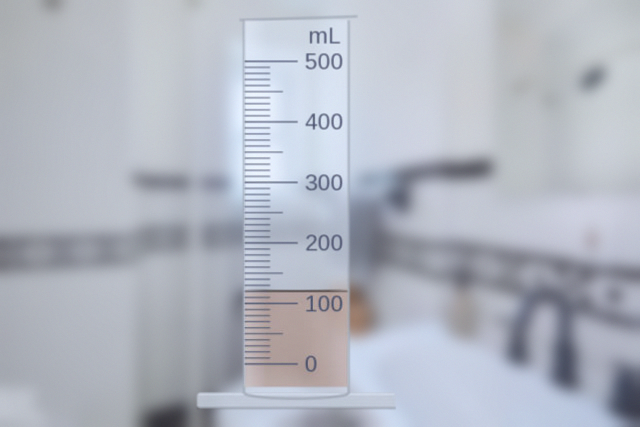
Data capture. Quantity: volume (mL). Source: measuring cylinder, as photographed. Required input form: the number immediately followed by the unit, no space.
120mL
